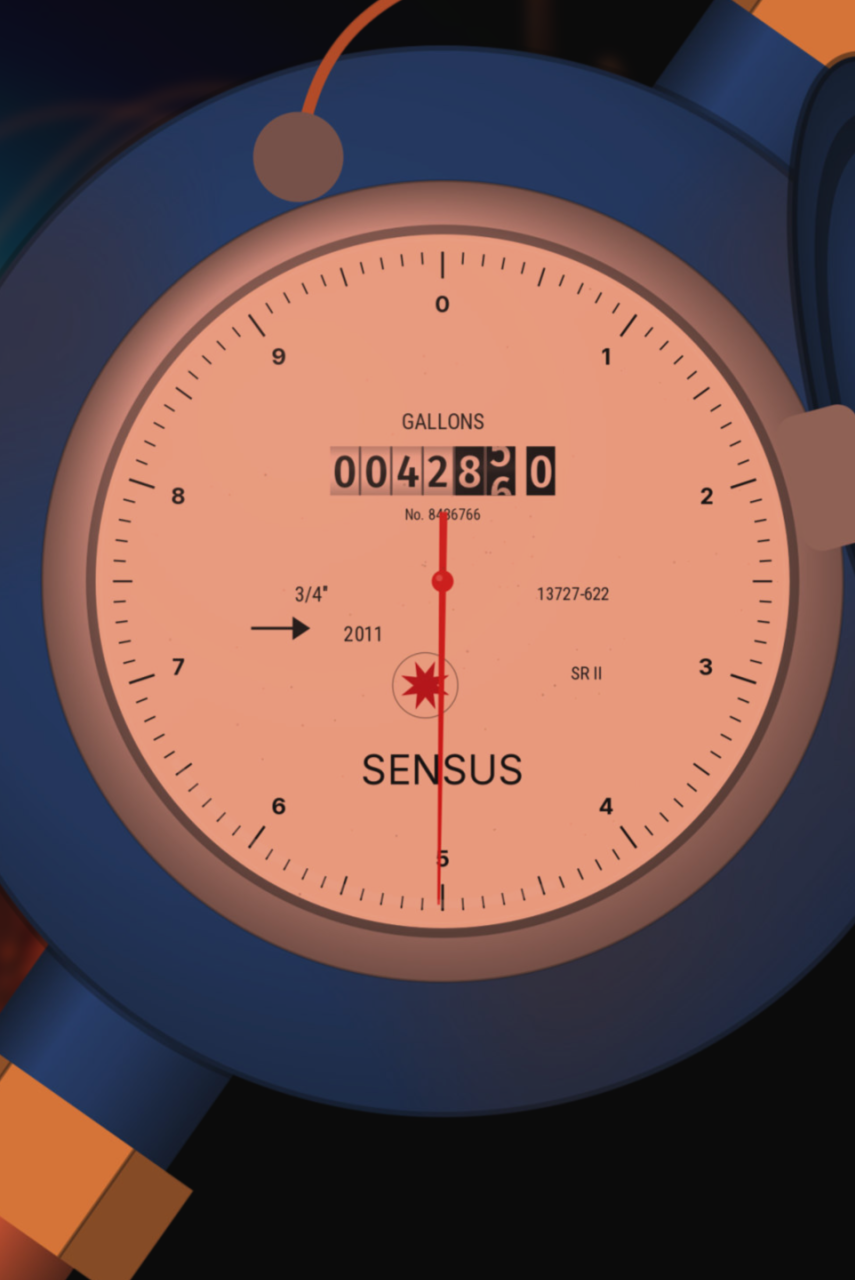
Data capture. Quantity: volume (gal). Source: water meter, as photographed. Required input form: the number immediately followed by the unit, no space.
42855.0gal
